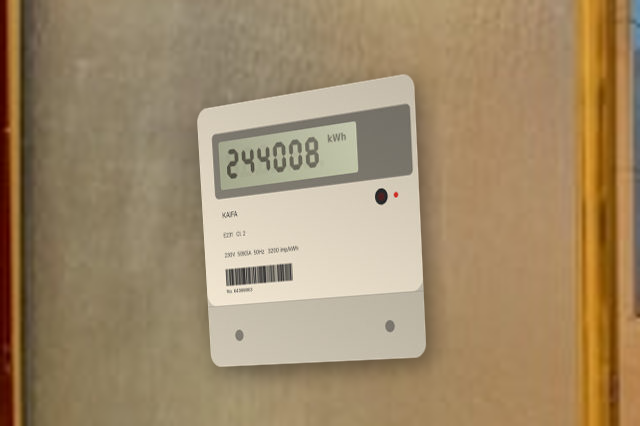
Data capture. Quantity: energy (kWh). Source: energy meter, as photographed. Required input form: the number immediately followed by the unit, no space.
244008kWh
